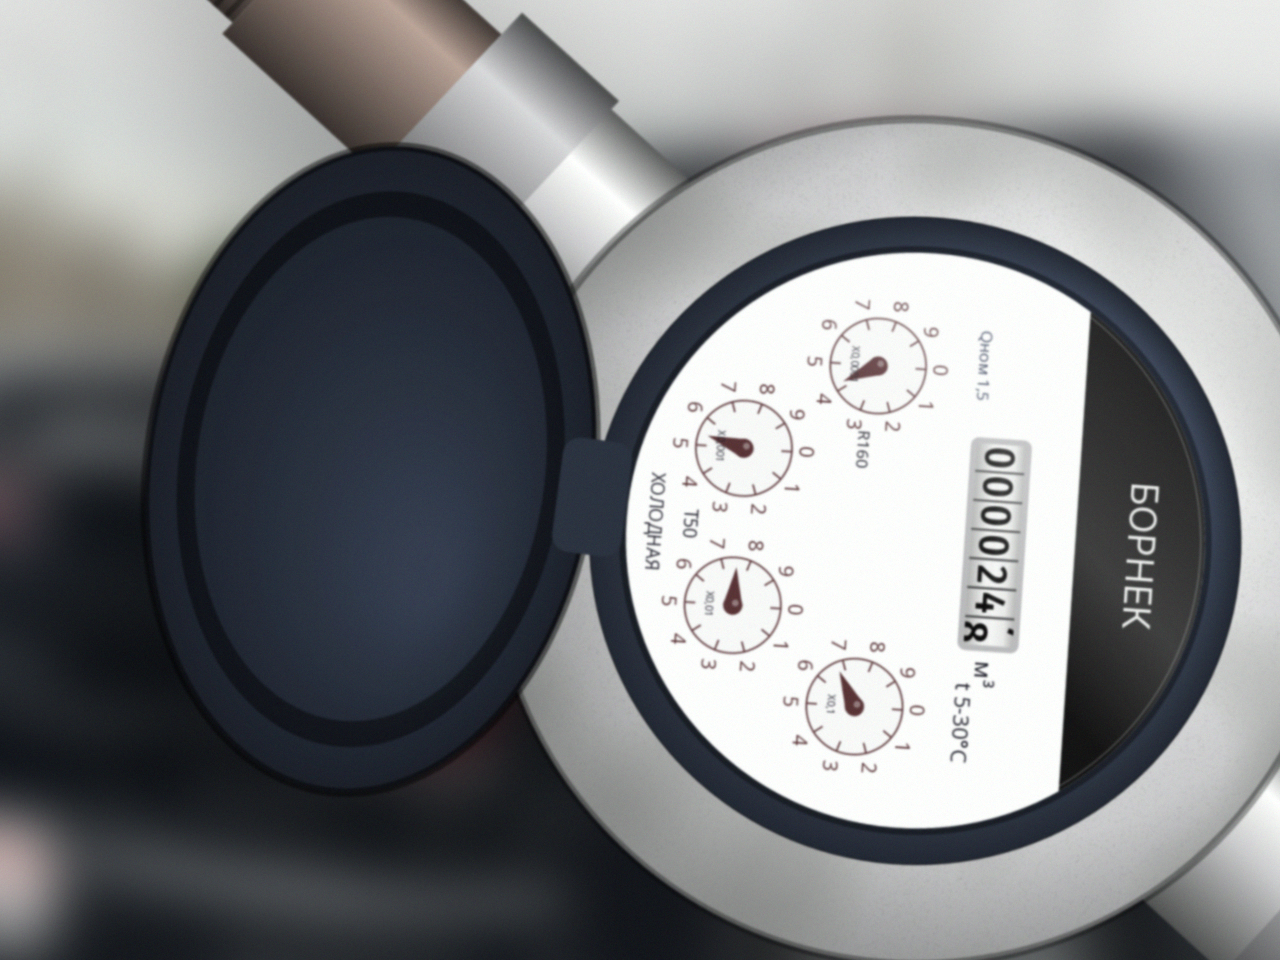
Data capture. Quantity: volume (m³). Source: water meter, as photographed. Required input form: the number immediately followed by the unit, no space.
247.6754m³
